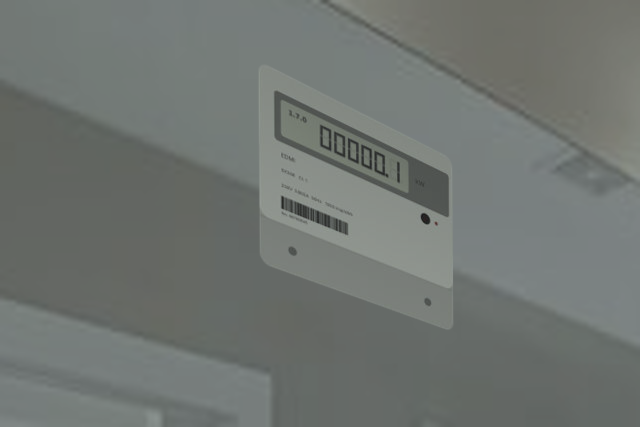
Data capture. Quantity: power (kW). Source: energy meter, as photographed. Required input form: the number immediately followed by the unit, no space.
0.1kW
